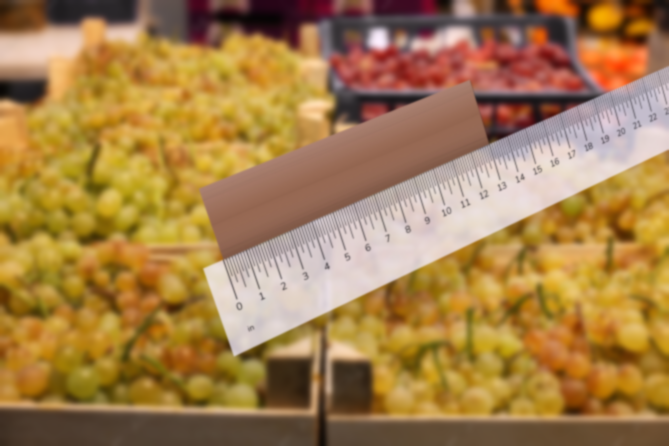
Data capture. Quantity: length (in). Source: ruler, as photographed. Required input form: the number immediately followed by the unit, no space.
13in
